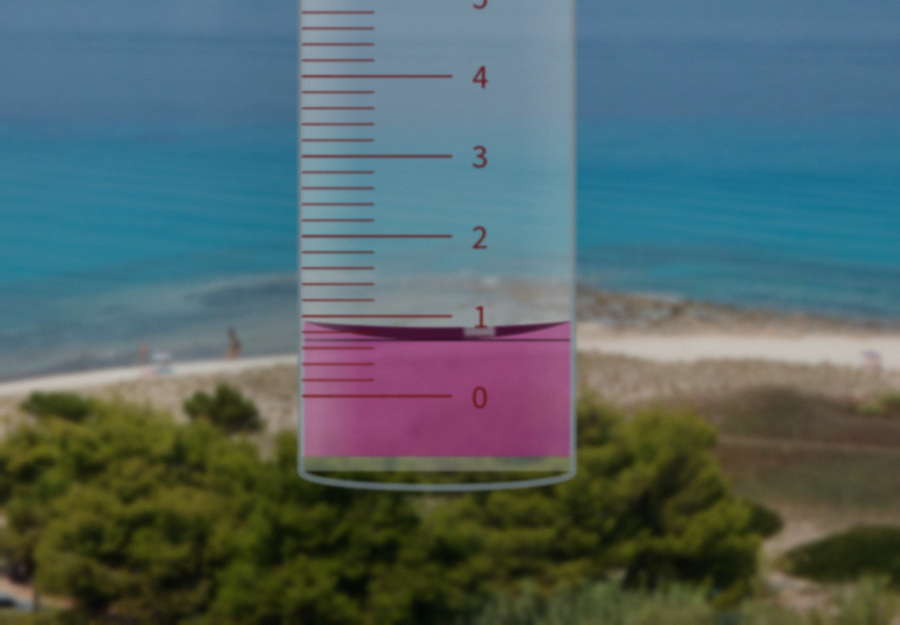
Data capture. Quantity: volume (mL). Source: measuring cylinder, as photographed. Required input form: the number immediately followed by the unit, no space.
0.7mL
